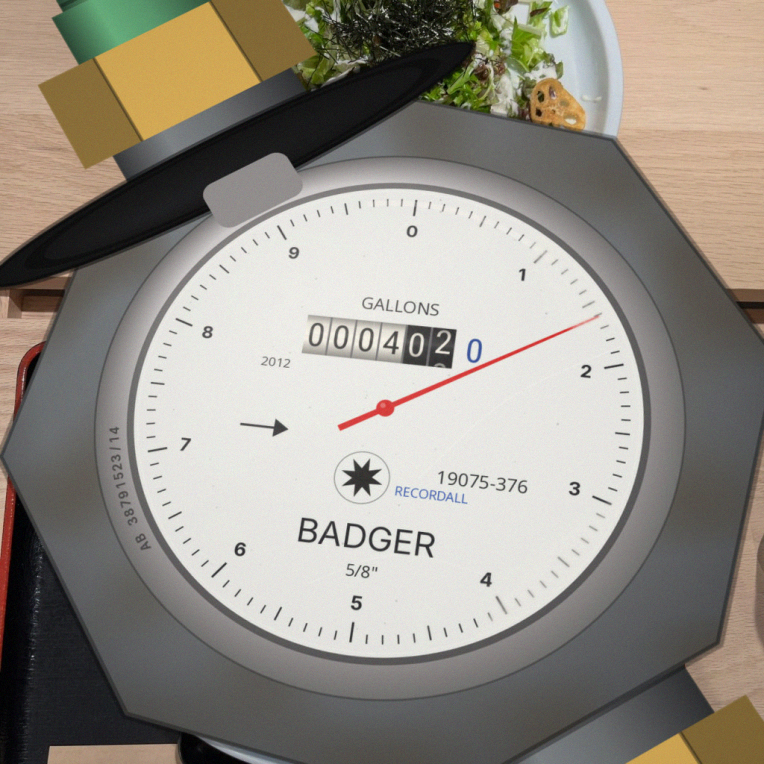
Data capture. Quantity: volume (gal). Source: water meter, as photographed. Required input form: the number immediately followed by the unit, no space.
4021.6gal
